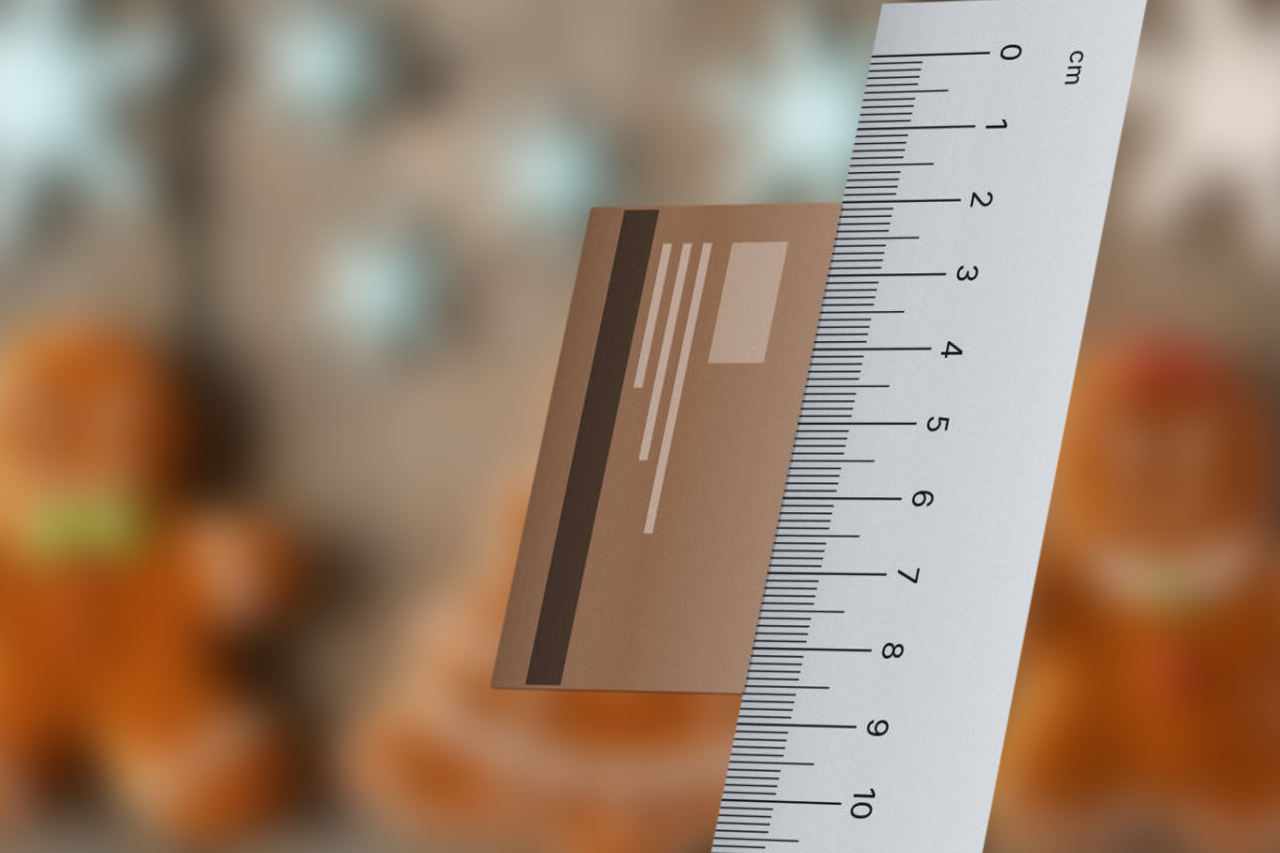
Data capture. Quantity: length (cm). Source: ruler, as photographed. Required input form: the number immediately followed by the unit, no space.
6.6cm
